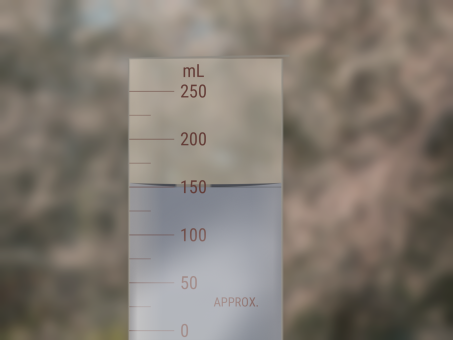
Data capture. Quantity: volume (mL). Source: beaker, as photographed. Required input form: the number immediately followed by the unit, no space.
150mL
